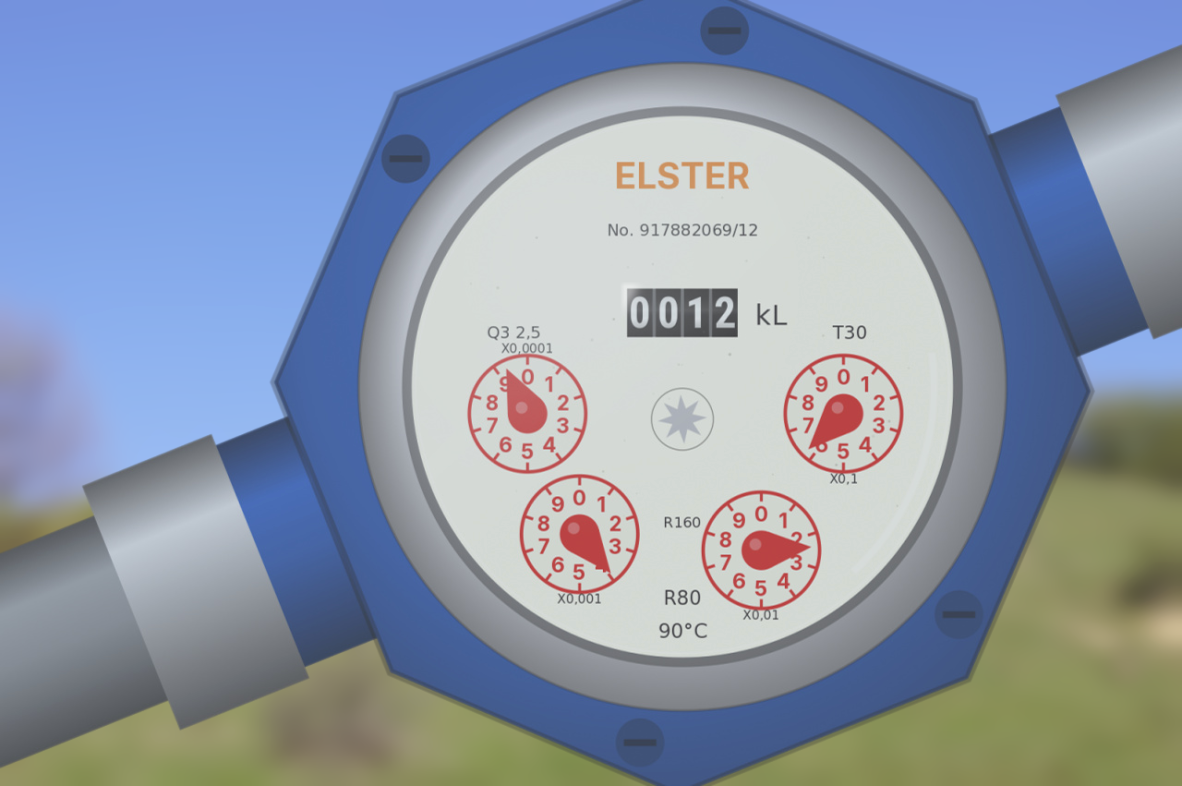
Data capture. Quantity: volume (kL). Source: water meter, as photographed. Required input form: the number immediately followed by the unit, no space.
12.6239kL
